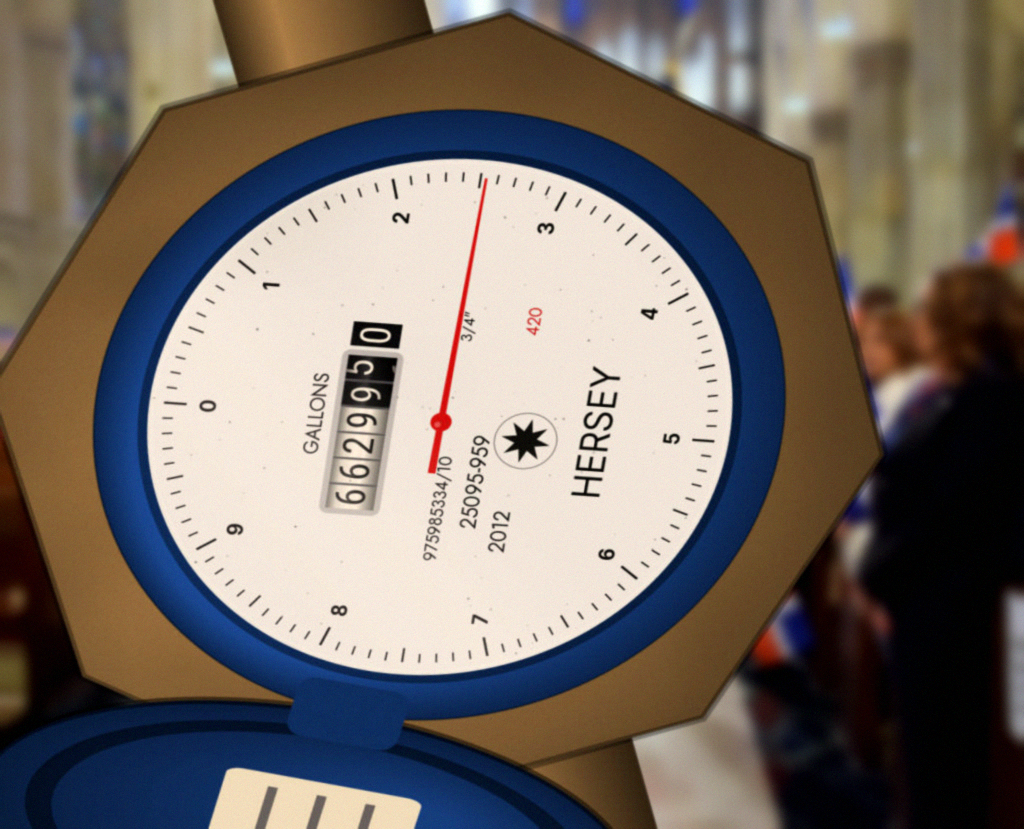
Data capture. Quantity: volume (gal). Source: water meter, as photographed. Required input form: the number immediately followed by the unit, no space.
6629952.5gal
